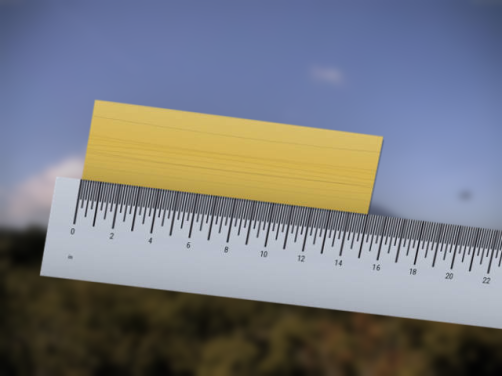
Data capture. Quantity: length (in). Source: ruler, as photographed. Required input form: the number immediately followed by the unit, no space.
15in
